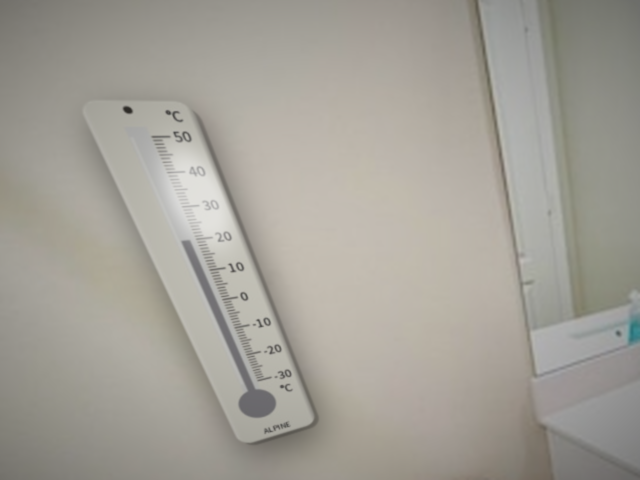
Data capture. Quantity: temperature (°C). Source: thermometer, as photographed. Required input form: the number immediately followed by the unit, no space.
20°C
